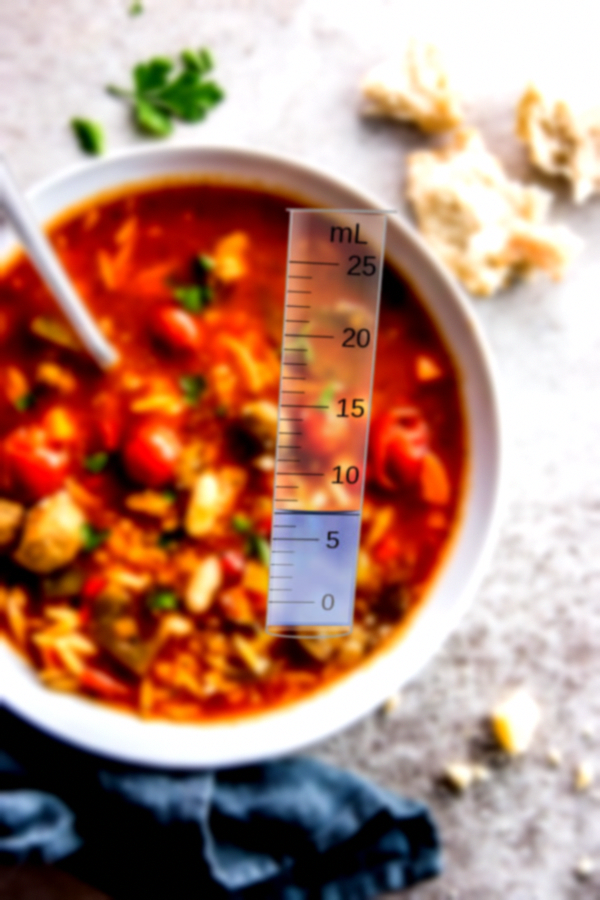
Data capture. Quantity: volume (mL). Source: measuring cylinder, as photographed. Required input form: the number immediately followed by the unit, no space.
7mL
